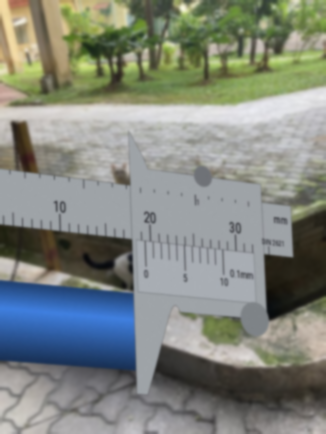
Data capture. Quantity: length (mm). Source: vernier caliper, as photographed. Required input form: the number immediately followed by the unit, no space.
19.4mm
